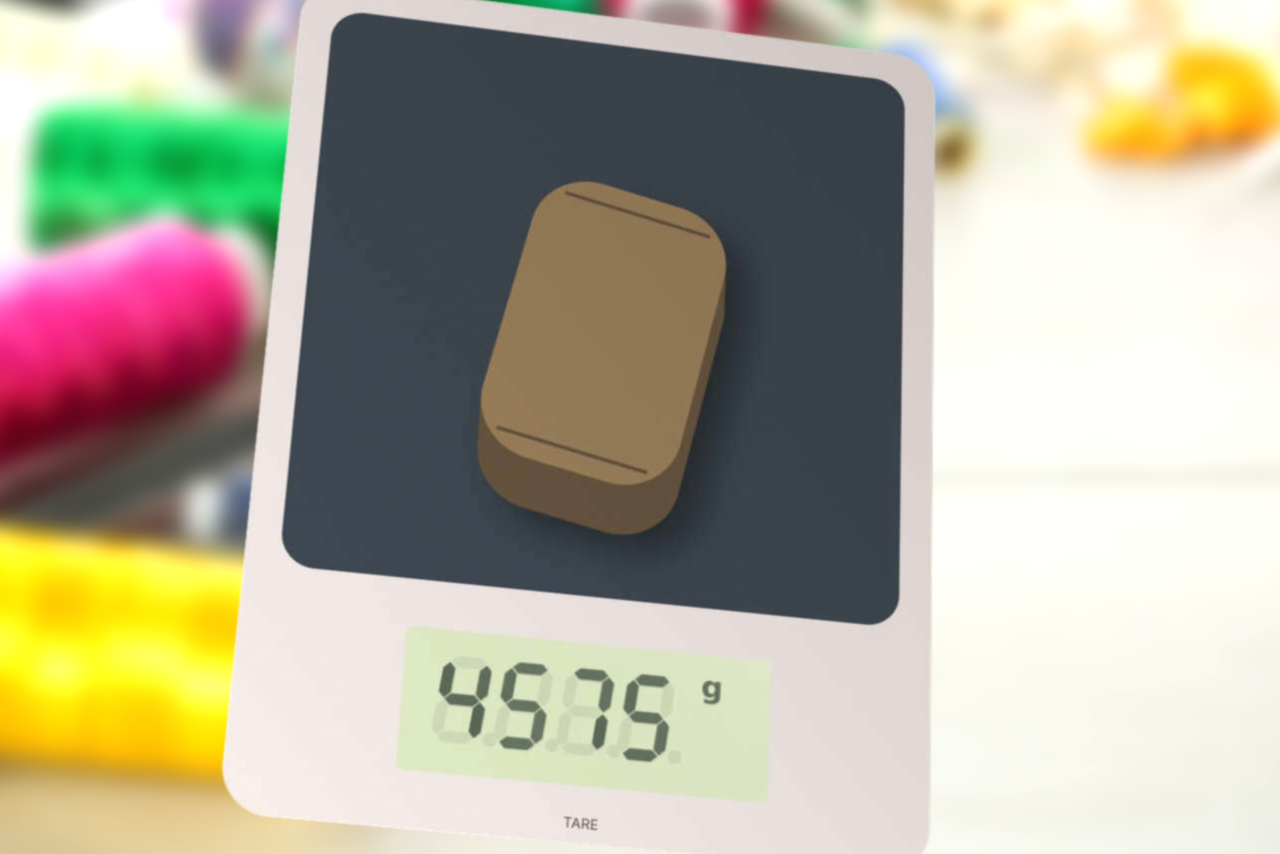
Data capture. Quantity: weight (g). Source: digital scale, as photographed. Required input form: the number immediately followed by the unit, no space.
4575g
